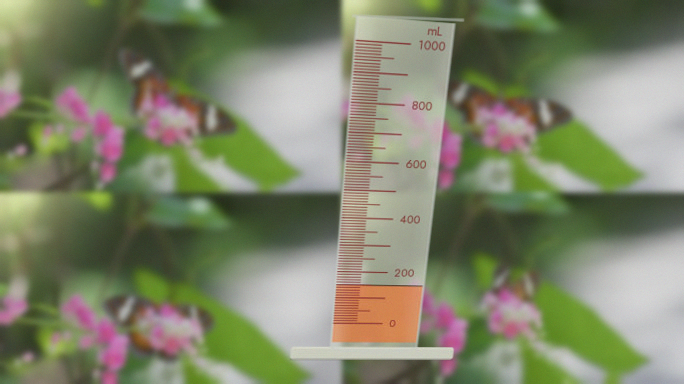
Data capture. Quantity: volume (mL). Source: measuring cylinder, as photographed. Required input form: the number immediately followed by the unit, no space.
150mL
